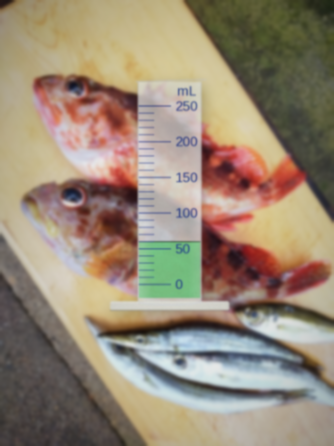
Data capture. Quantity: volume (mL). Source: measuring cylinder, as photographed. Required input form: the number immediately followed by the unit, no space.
60mL
